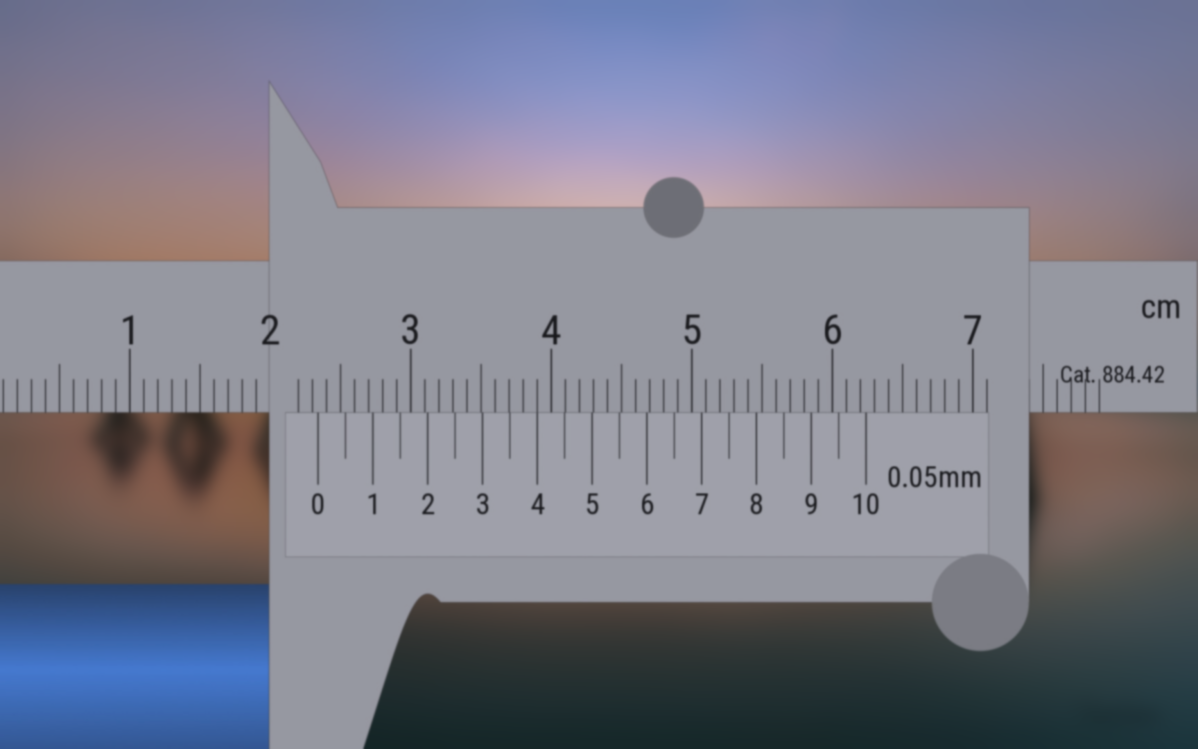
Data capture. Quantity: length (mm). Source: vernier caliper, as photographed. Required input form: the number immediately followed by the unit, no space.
23.4mm
